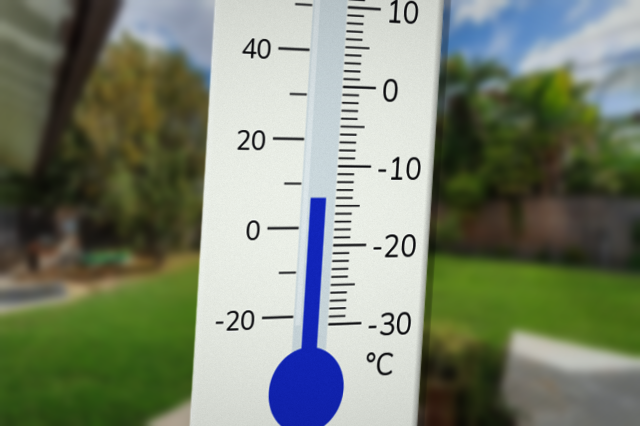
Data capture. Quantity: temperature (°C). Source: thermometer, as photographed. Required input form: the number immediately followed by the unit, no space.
-14°C
